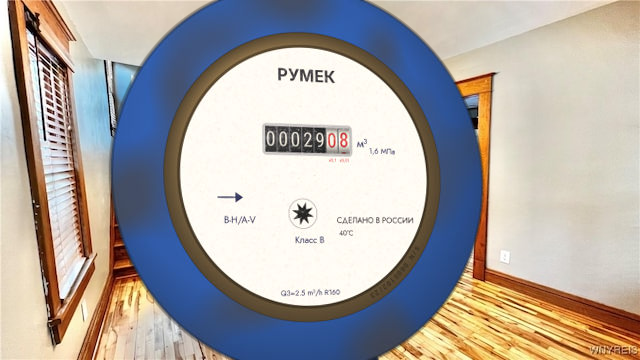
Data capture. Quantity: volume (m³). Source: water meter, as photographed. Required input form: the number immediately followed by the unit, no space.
29.08m³
